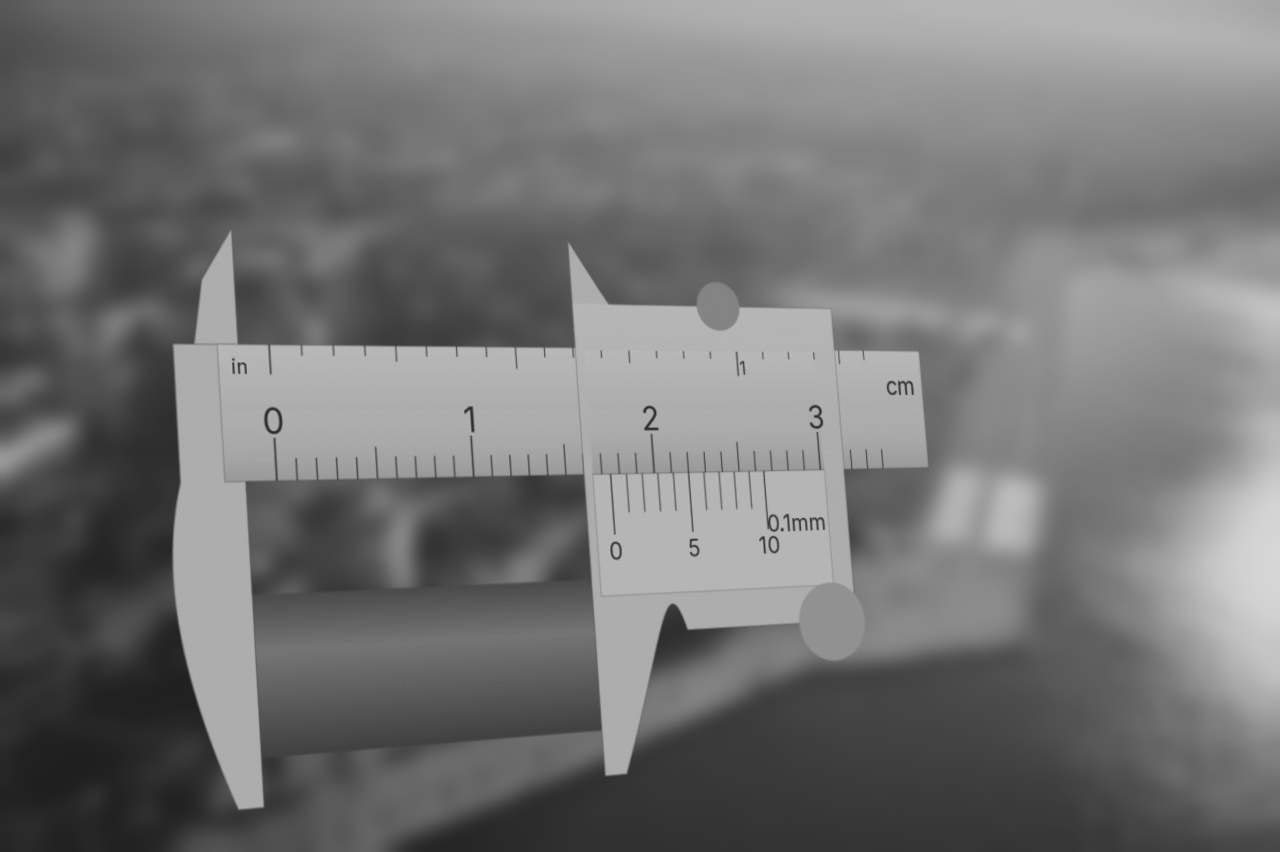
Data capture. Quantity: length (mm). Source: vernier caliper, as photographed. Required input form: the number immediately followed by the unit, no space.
17.5mm
